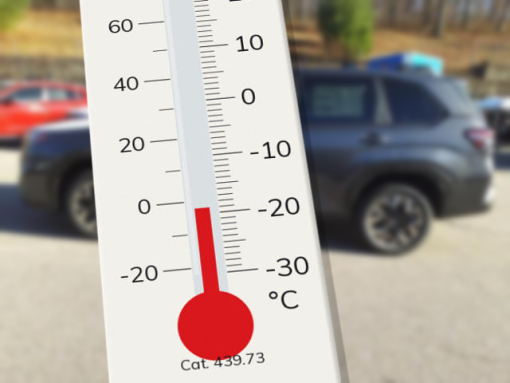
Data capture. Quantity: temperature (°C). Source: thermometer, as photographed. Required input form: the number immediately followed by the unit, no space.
-19°C
